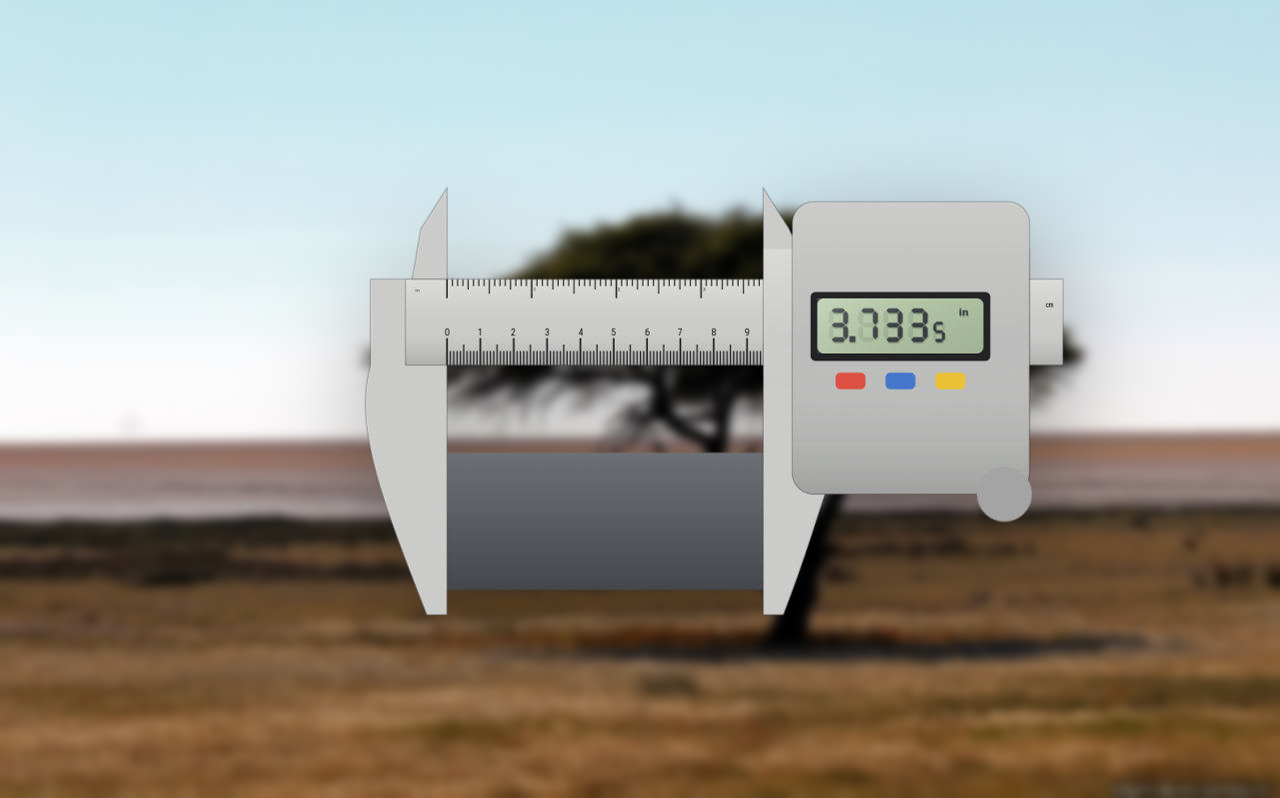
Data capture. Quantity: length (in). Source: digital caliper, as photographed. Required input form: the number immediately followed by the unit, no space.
3.7335in
